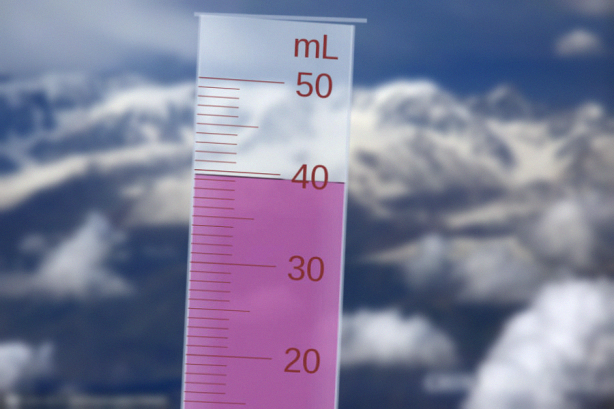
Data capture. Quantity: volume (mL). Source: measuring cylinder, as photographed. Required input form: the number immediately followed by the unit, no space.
39.5mL
